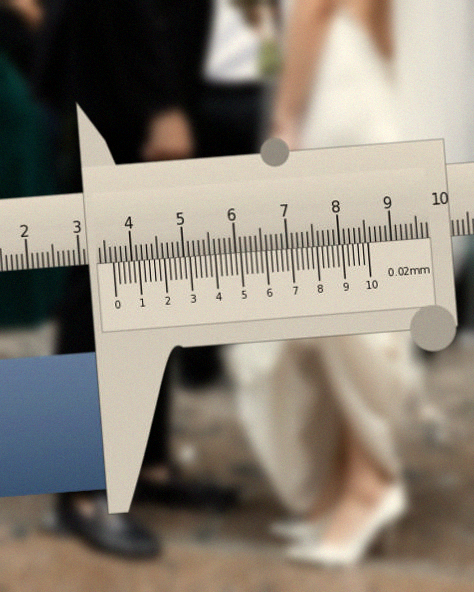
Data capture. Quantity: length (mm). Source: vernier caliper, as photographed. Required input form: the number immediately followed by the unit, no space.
36.5mm
